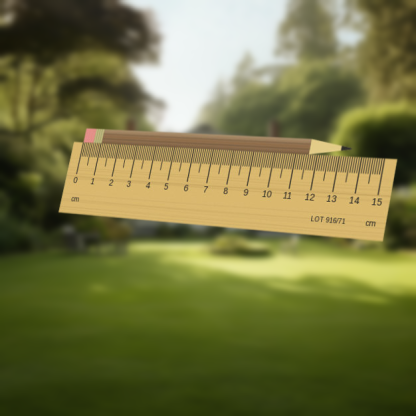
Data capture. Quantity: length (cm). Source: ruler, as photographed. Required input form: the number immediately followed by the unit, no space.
13.5cm
